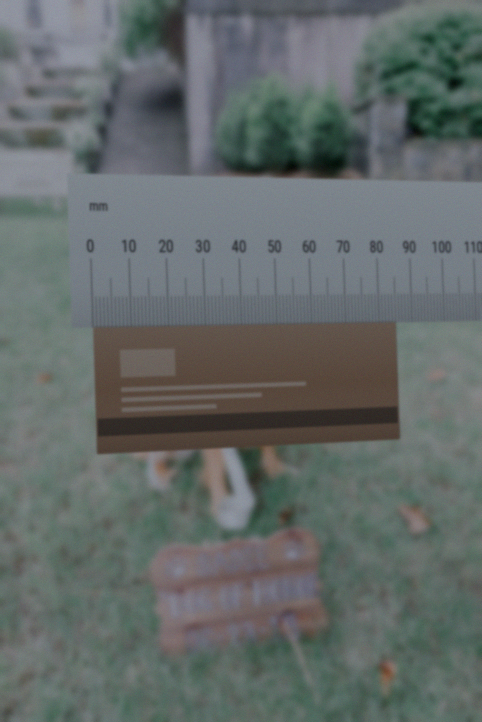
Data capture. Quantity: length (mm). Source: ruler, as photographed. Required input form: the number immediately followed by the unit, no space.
85mm
